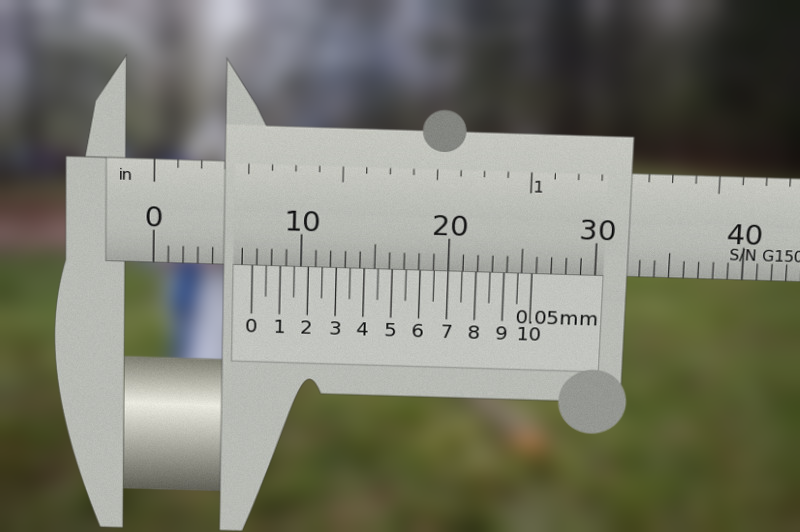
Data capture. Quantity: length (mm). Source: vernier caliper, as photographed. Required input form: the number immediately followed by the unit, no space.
6.7mm
